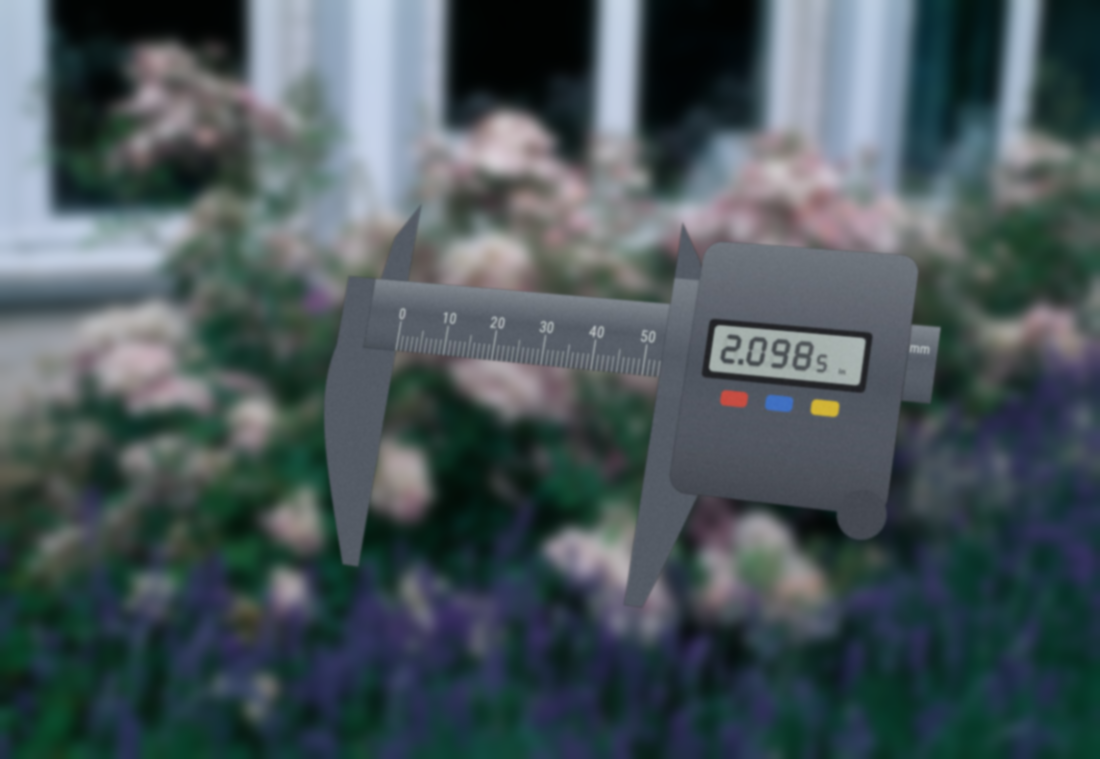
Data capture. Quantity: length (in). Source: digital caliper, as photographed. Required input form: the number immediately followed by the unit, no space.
2.0985in
